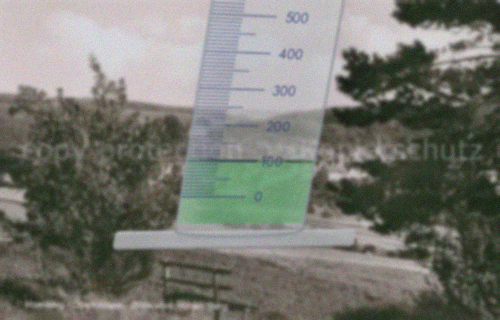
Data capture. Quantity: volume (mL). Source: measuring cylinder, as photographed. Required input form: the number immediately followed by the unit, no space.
100mL
